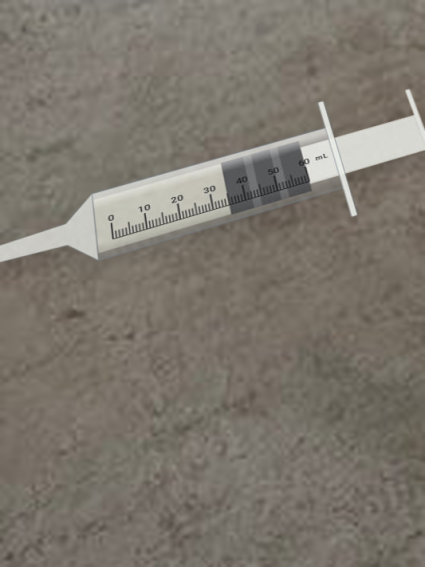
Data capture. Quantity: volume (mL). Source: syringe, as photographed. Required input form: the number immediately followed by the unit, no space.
35mL
